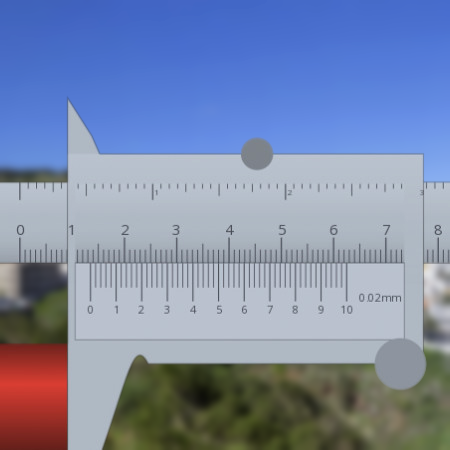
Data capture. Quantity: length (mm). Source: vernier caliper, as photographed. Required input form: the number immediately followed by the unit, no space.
13.5mm
